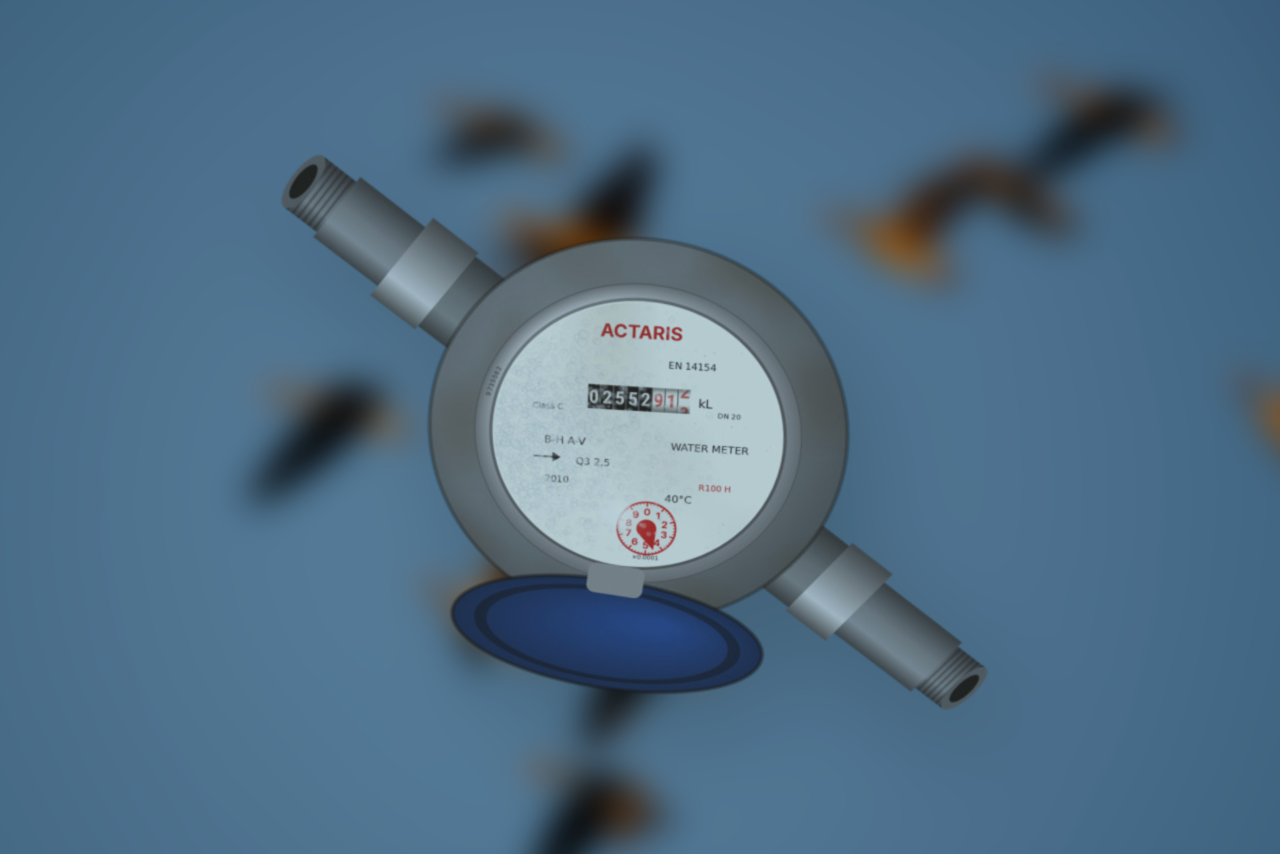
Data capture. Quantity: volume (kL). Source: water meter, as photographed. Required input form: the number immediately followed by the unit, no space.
2552.9124kL
